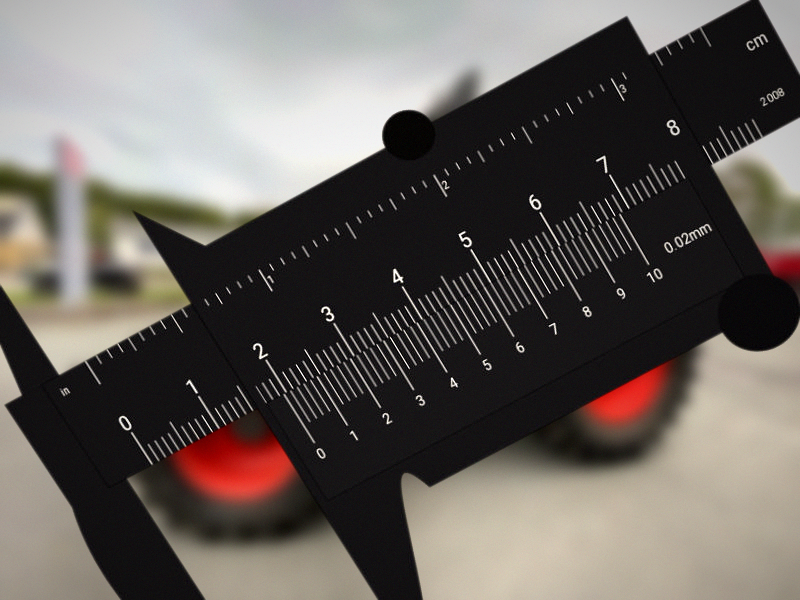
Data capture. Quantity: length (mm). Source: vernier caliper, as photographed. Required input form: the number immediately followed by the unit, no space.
19.6mm
